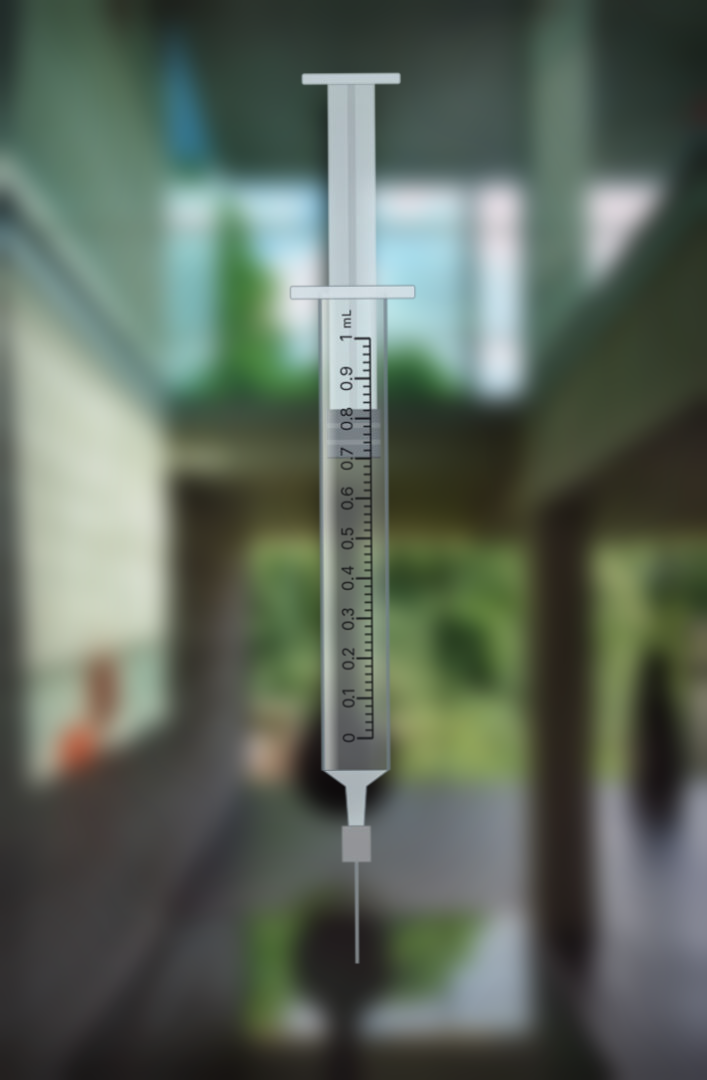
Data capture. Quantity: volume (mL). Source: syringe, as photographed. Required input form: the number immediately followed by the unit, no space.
0.7mL
